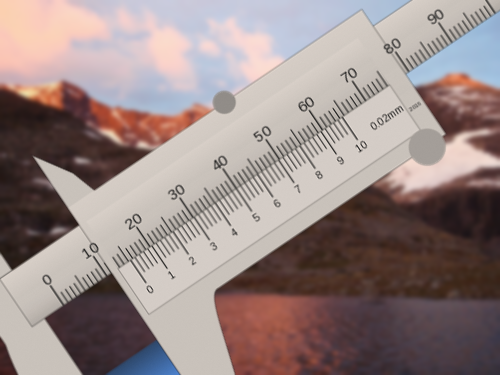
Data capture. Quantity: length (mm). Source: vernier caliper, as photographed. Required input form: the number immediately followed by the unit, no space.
15.5mm
